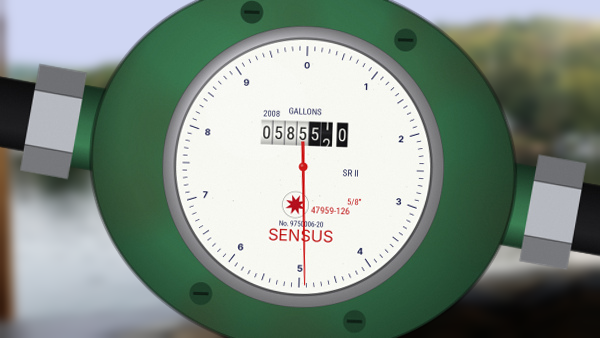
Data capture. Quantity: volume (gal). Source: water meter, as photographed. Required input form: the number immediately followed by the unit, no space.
585514.9gal
